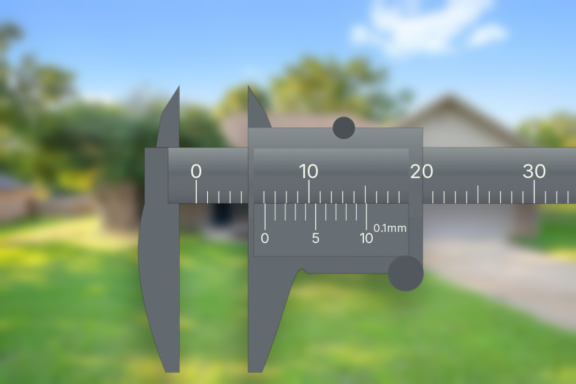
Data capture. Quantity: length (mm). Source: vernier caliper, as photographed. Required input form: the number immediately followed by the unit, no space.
6.1mm
